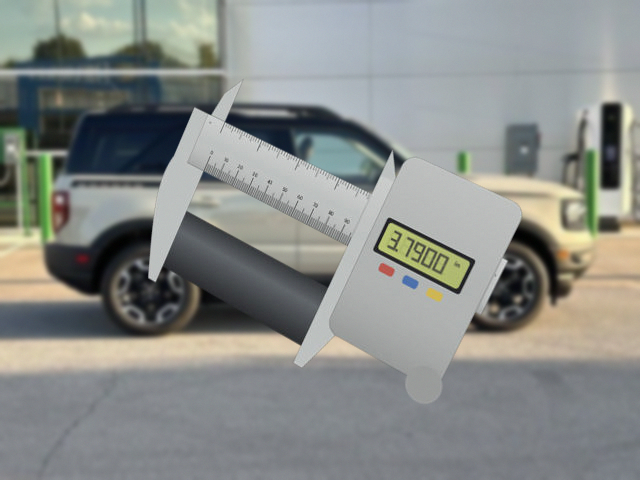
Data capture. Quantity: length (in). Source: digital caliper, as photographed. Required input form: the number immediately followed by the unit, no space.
3.7900in
